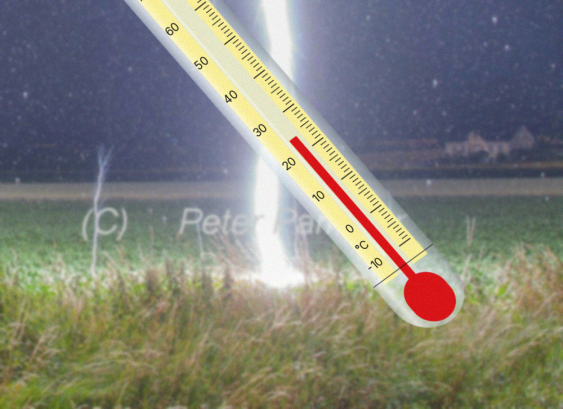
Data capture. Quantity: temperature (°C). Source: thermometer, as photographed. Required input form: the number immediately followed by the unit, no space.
24°C
